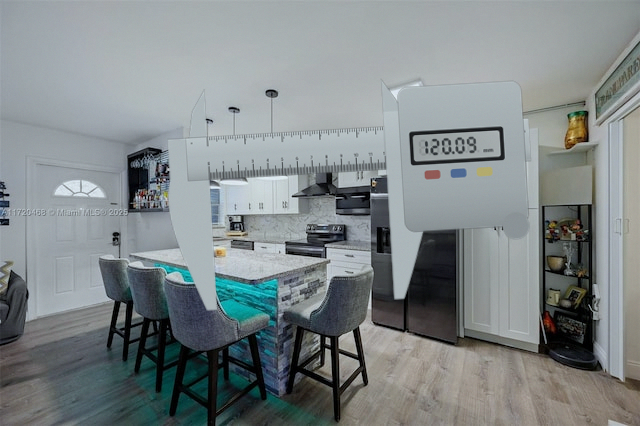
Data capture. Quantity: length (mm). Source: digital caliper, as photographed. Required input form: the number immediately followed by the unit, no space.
120.09mm
